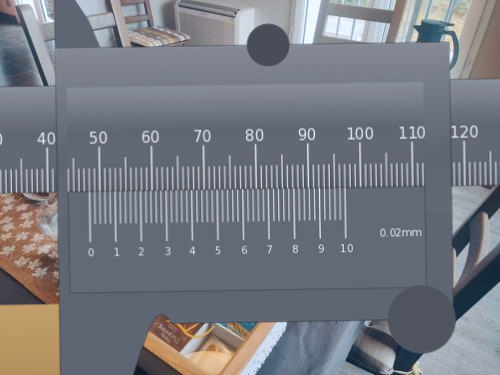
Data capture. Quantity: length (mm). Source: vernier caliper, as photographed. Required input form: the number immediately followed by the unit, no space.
48.0mm
